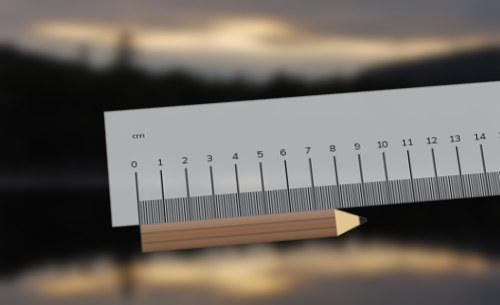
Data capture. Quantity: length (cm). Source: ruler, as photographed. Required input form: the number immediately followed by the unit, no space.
9cm
